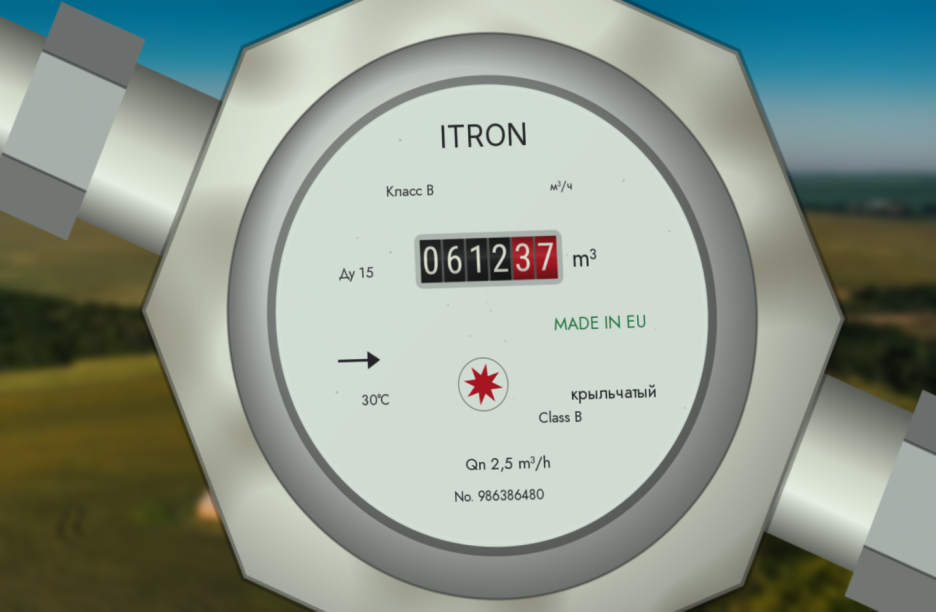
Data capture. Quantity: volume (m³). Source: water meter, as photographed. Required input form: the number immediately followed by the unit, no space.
612.37m³
